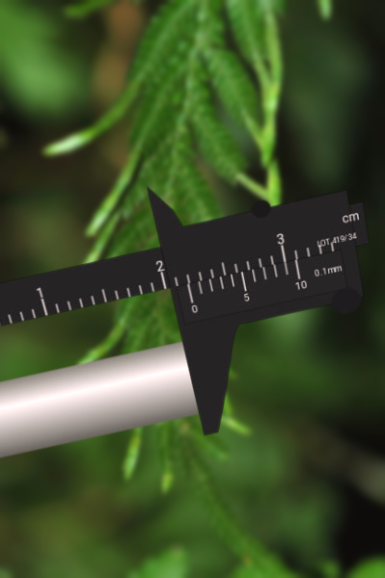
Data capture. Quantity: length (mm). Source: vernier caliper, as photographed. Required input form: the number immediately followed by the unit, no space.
21.9mm
